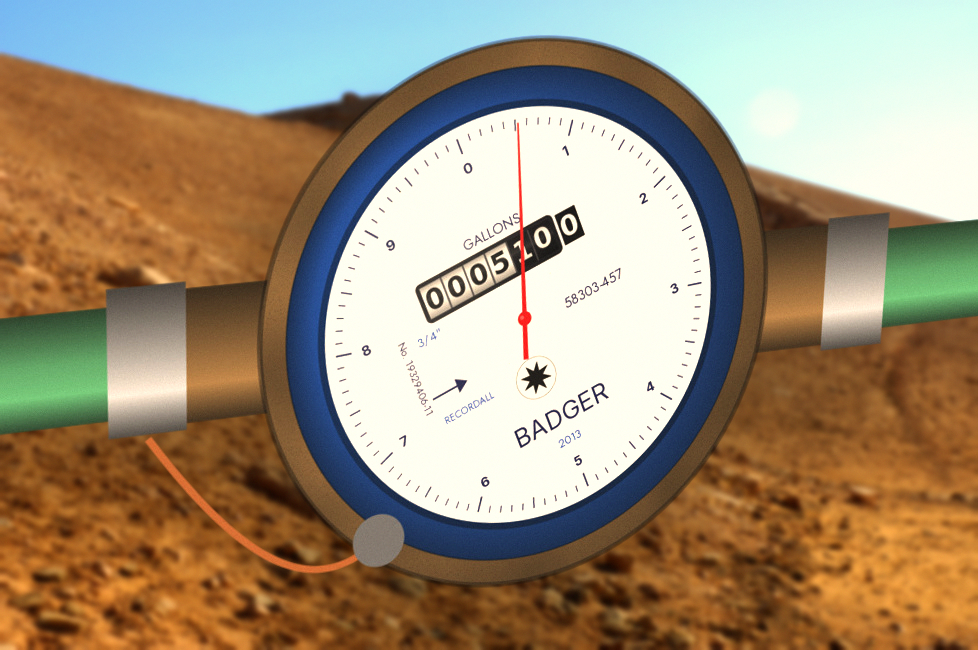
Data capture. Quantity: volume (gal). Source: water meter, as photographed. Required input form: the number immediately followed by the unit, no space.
5100.5gal
